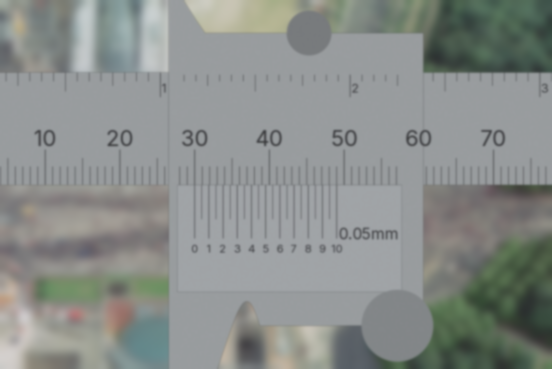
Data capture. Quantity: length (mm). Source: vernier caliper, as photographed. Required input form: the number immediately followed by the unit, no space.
30.0mm
